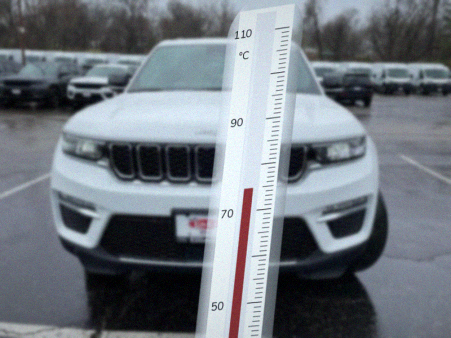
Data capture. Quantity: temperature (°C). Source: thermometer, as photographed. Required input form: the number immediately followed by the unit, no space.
75°C
